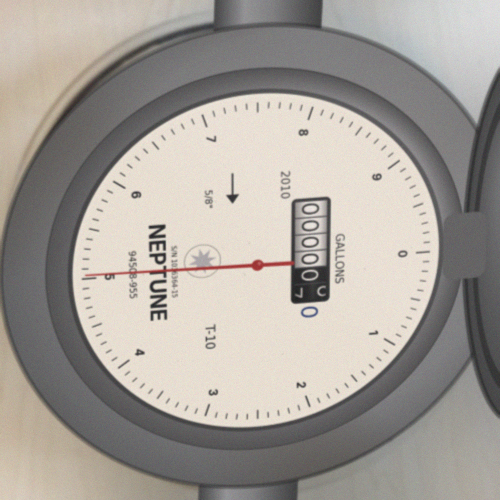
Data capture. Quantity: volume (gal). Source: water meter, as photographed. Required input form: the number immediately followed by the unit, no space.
65.0gal
